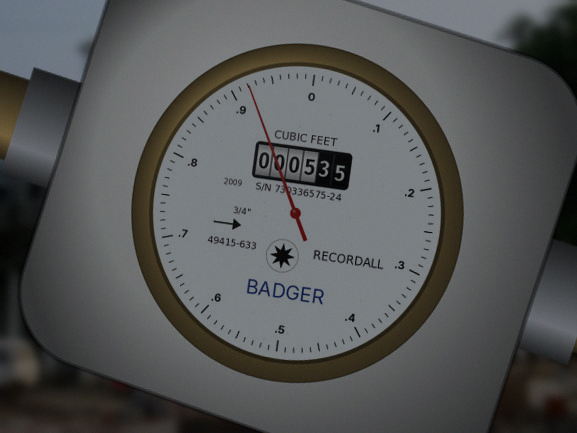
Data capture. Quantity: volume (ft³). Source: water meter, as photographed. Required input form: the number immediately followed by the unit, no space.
534.92ft³
